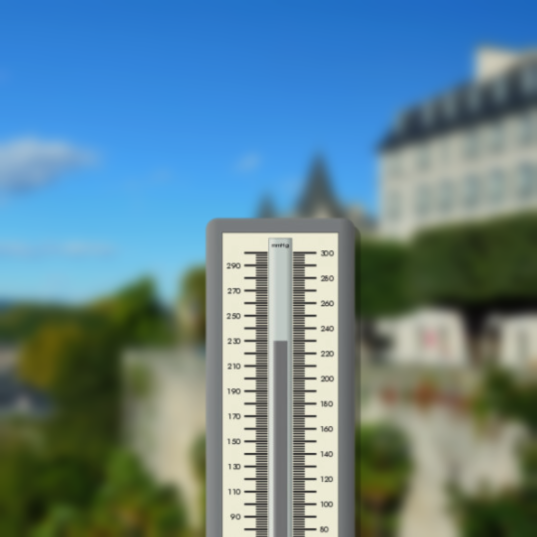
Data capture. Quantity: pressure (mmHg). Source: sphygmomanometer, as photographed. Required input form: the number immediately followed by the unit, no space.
230mmHg
